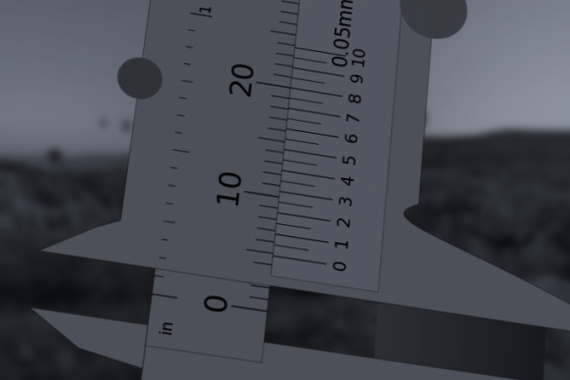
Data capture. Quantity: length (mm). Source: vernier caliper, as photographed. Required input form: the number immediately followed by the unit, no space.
4.8mm
